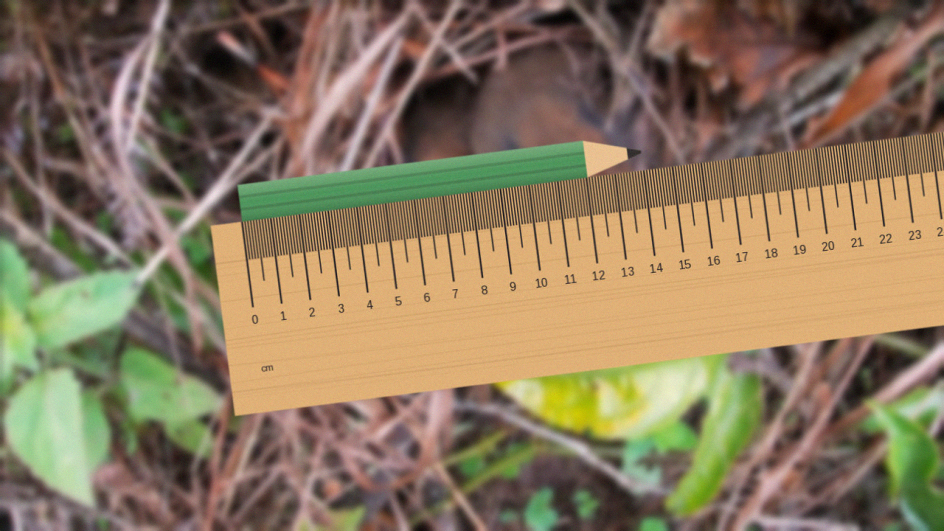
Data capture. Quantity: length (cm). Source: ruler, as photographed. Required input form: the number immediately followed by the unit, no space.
14cm
